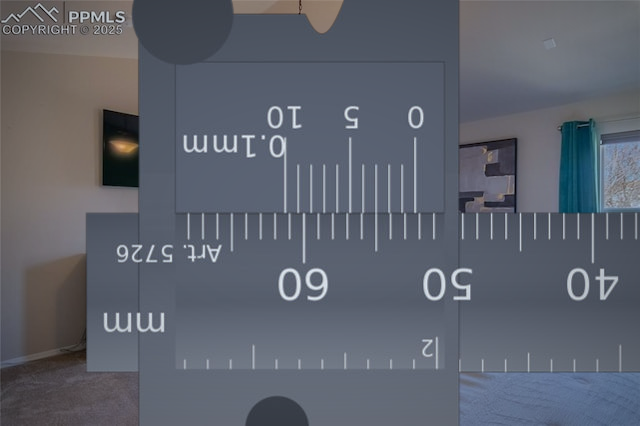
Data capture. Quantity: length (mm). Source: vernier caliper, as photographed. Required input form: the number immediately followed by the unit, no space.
52.3mm
